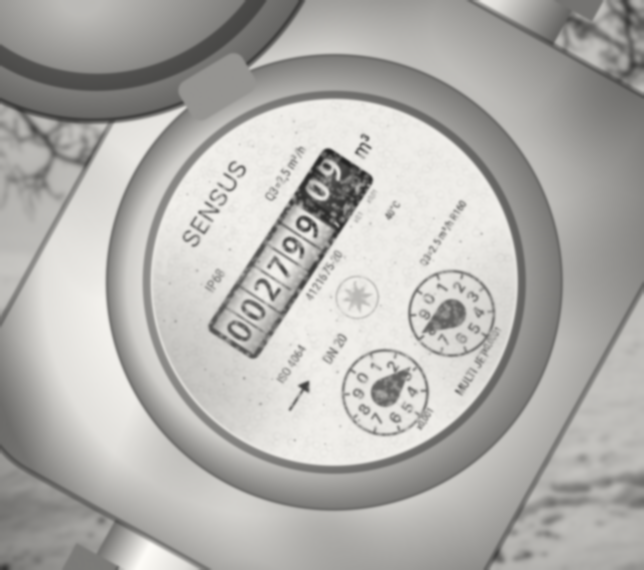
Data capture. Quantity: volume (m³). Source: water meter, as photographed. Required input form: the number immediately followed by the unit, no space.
2799.0928m³
